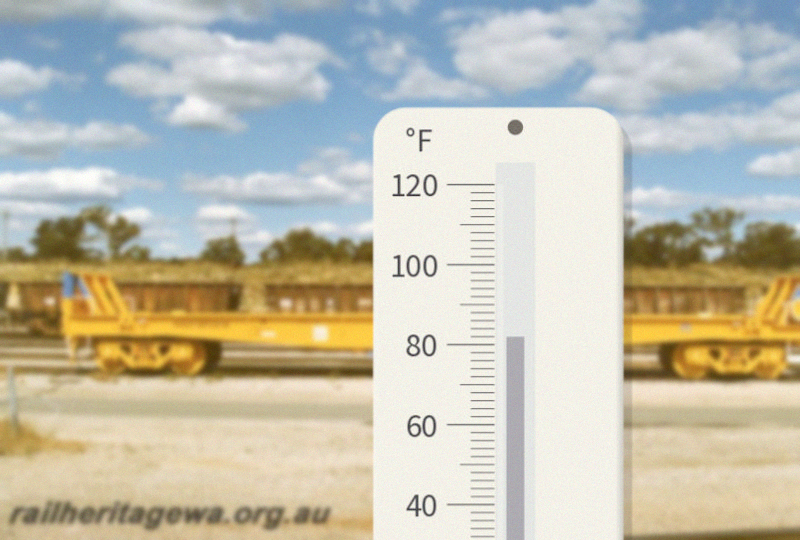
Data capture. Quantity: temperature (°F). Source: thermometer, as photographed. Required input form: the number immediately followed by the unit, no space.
82°F
